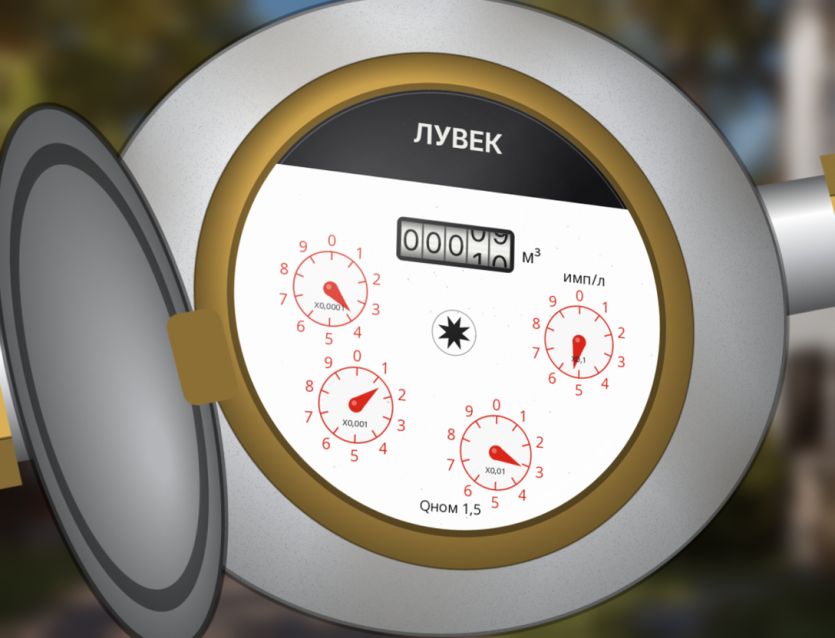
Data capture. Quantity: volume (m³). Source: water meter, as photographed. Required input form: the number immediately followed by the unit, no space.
9.5313m³
